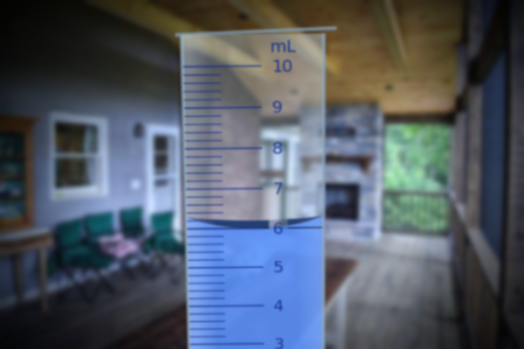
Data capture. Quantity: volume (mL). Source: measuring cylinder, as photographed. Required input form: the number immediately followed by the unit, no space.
6mL
